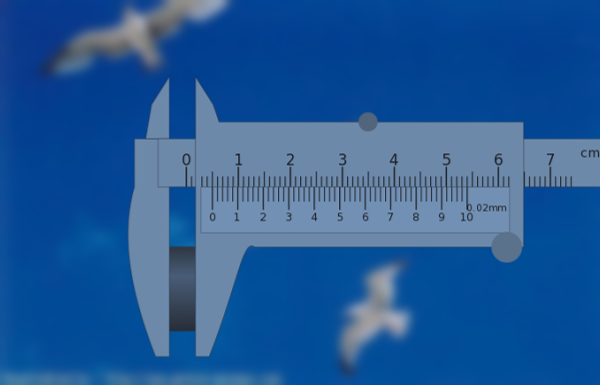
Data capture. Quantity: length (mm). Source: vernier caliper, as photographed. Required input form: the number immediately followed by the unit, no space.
5.0mm
